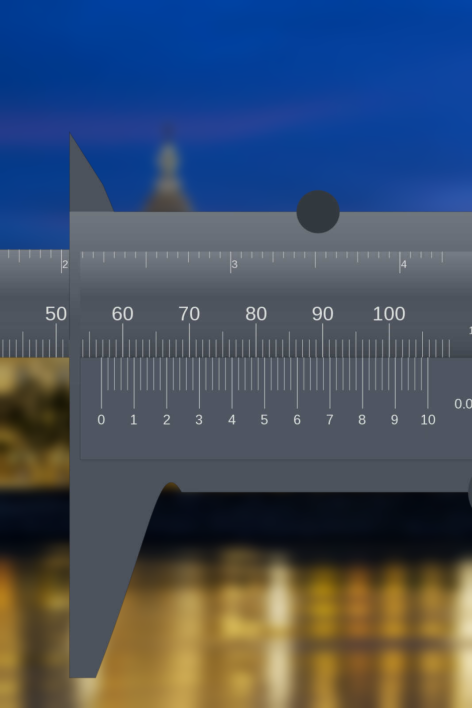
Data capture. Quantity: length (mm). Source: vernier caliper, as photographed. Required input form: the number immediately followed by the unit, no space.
56.8mm
